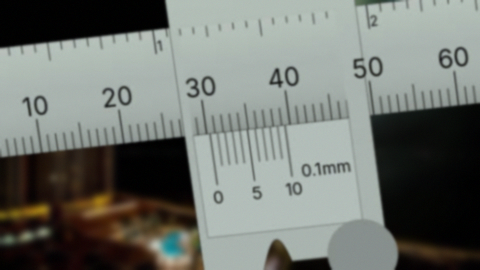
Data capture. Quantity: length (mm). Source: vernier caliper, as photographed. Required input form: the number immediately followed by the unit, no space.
30.4mm
